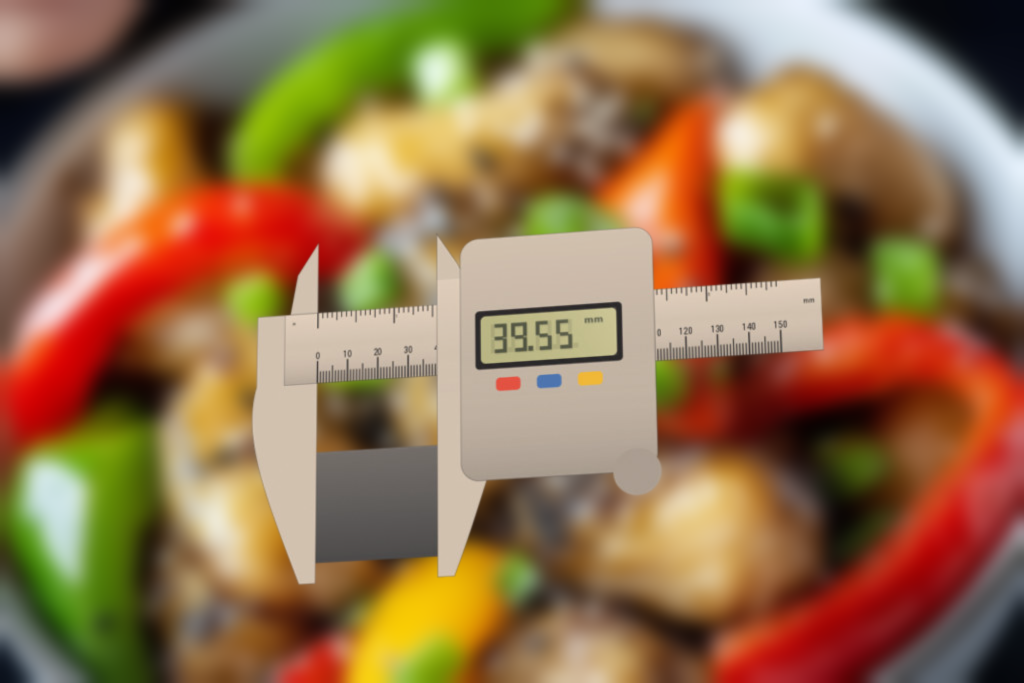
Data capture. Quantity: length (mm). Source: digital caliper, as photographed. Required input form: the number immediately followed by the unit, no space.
39.55mm
